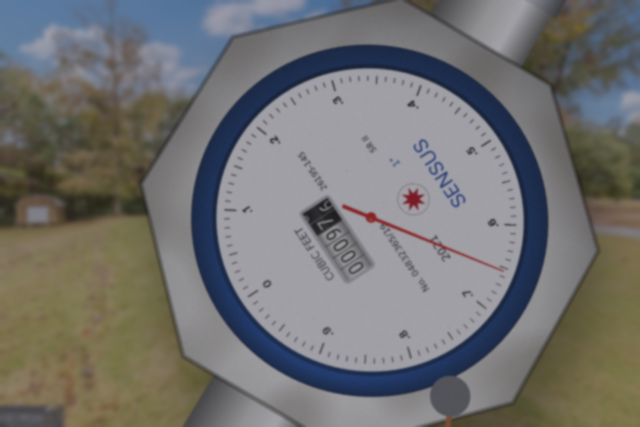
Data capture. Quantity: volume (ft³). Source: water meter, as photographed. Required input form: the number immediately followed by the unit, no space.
975.65ft³
